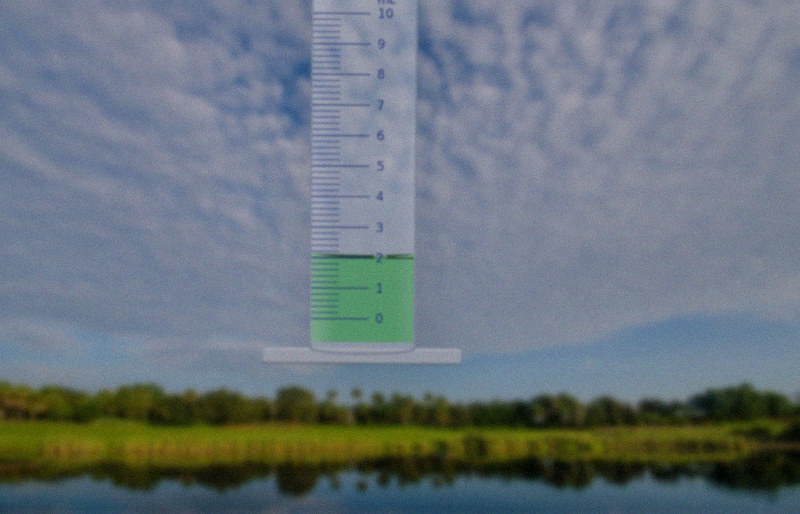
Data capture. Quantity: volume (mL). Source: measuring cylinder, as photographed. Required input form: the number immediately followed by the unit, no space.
2mL
